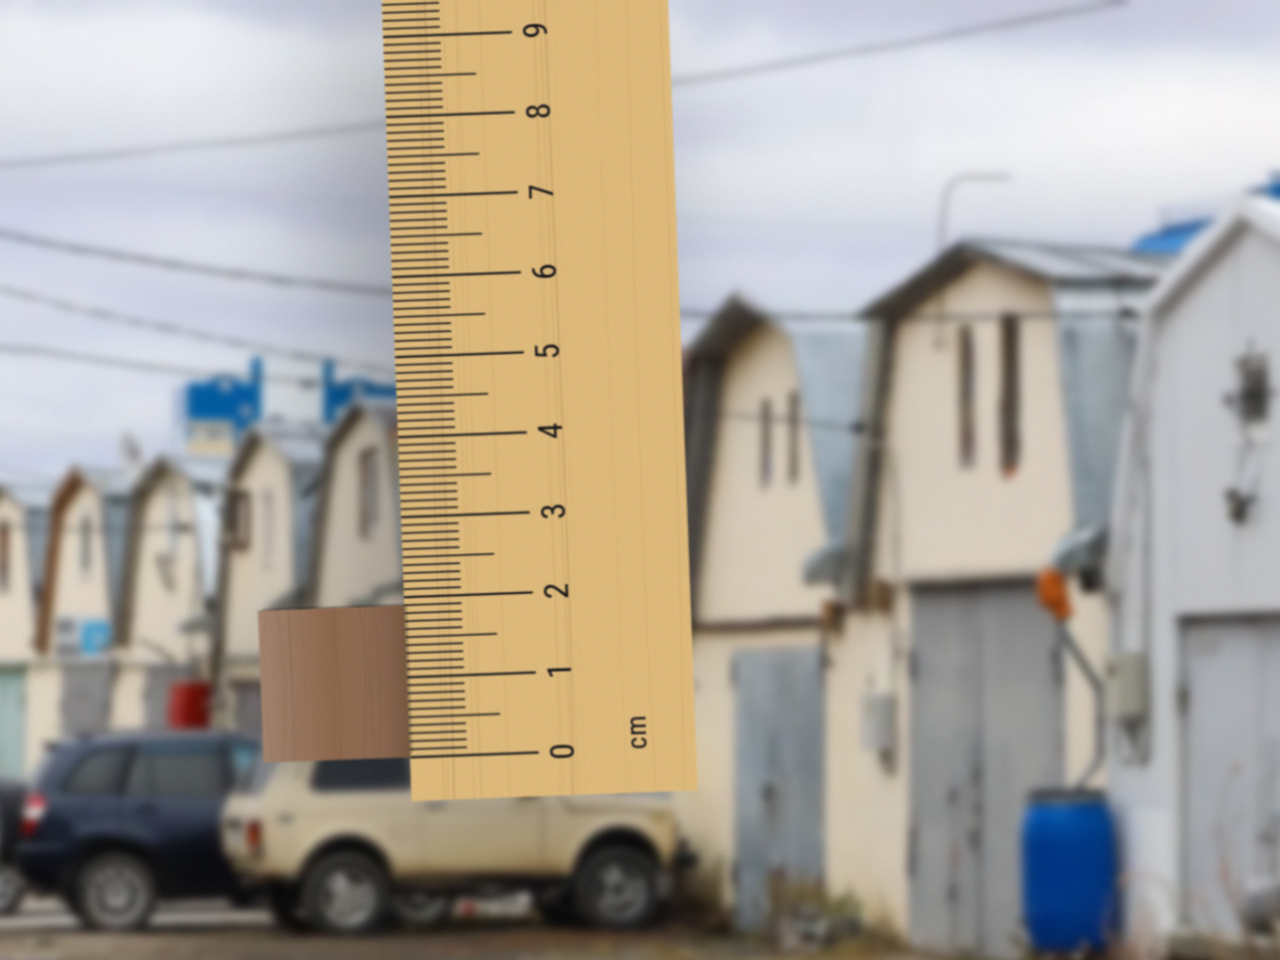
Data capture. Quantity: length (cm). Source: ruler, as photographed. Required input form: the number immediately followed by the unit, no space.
1.9cm
